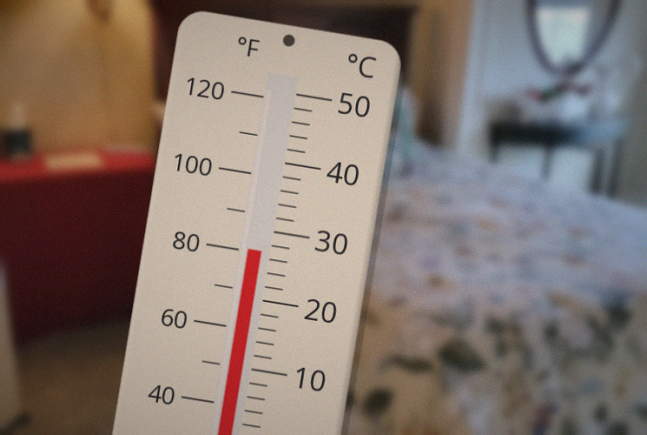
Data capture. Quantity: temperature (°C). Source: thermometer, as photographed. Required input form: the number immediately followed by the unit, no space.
27°C
